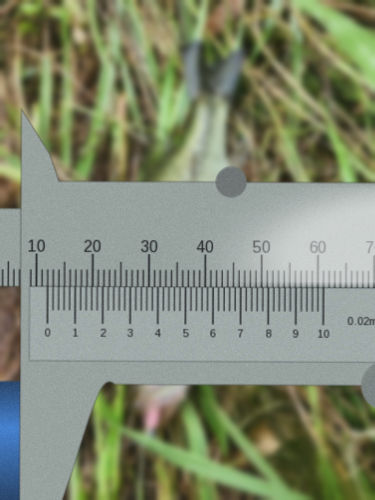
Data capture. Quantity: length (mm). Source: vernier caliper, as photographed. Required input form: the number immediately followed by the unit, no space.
12.0mm
